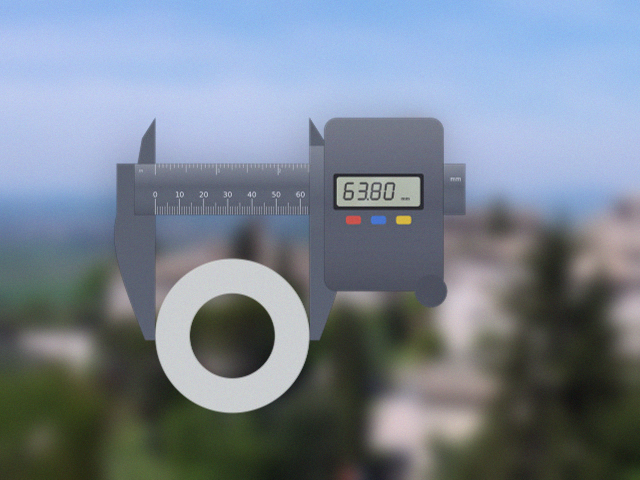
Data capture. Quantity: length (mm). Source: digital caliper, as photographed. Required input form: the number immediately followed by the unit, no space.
63.80mm
